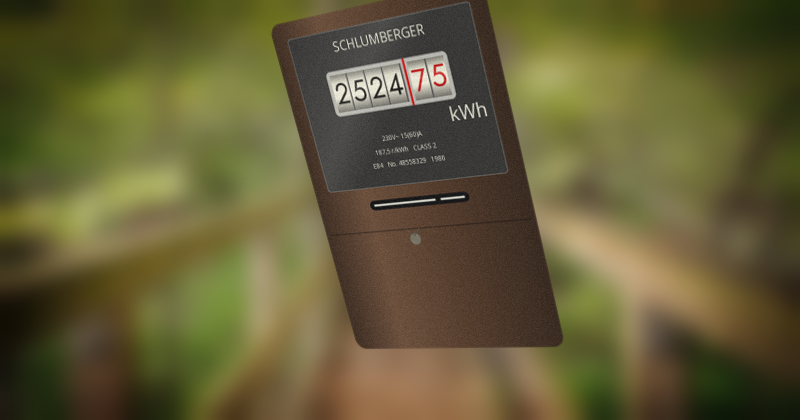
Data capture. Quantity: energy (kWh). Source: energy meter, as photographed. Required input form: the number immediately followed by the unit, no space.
2524.75kWh
